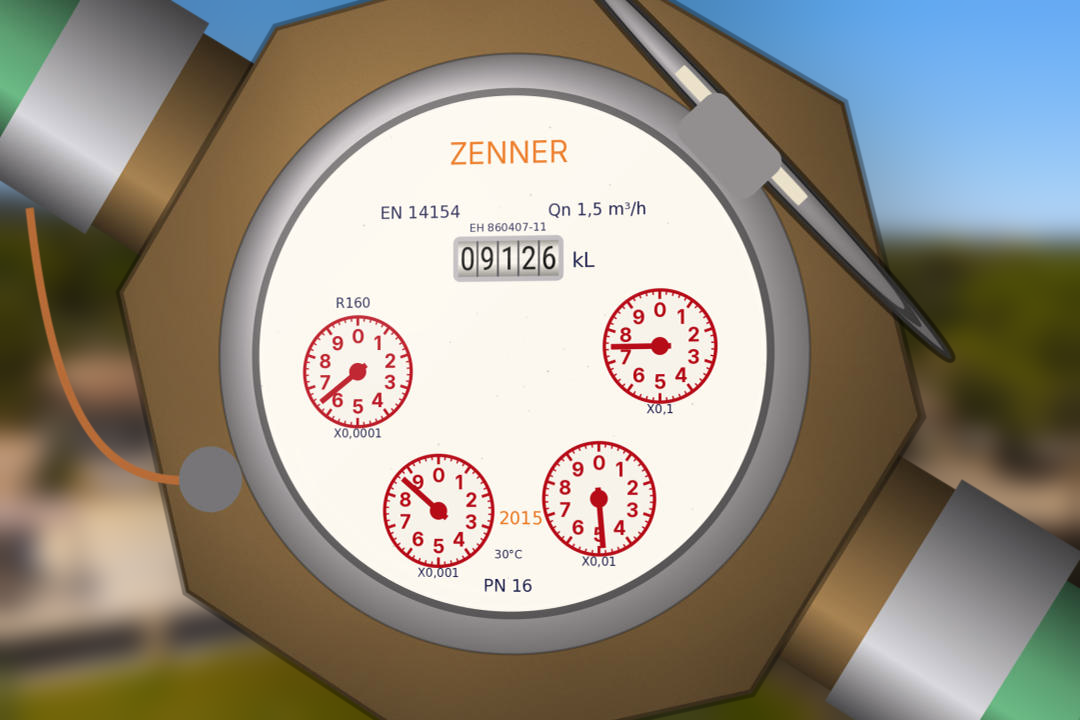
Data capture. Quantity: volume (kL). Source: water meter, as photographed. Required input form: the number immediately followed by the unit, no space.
9126.7486kL
